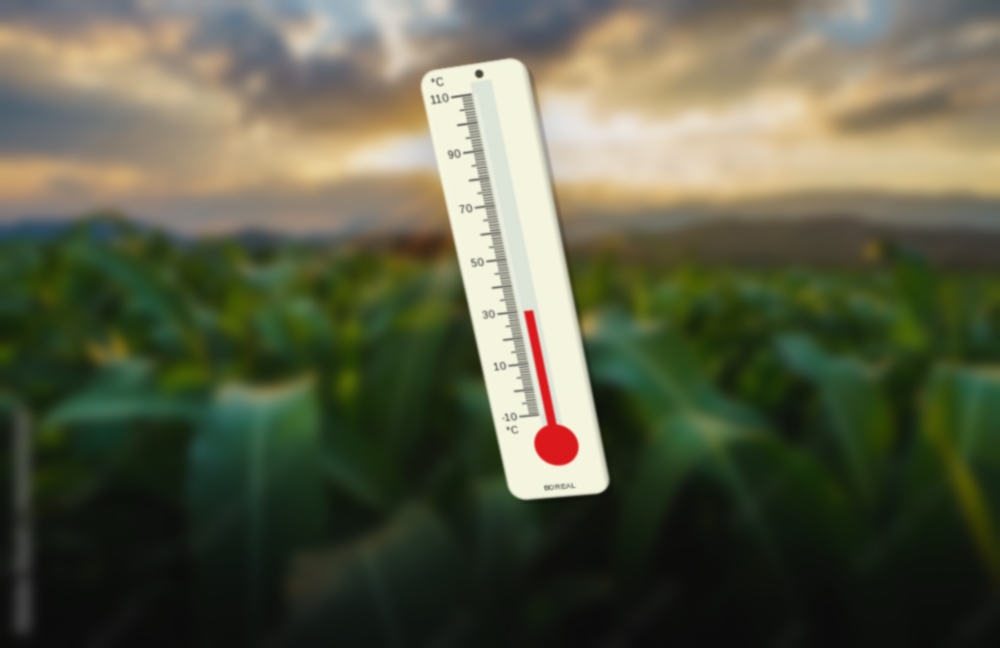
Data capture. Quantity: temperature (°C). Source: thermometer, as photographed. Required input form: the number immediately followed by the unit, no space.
30°C
